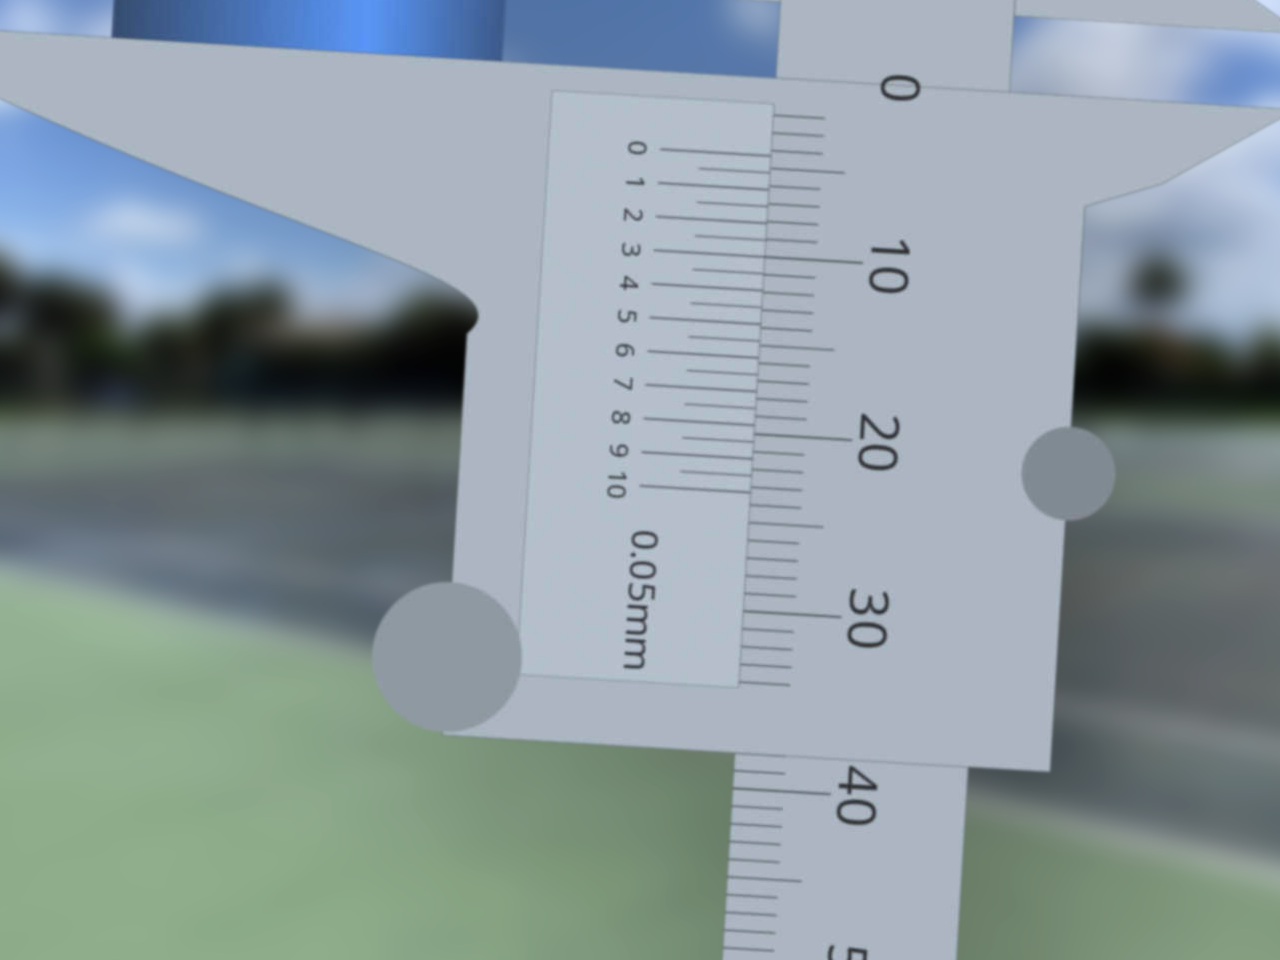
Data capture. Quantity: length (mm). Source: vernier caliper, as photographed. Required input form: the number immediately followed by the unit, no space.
4.3mm
